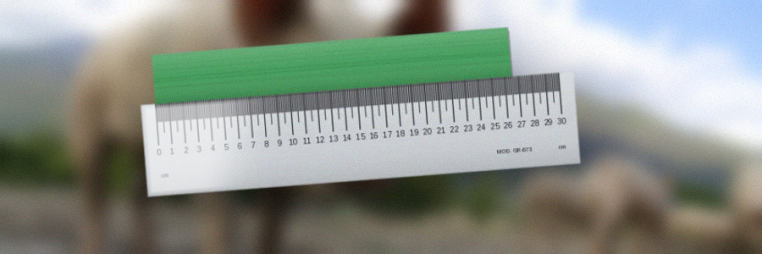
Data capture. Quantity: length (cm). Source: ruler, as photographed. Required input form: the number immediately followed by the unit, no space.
26.5cm
